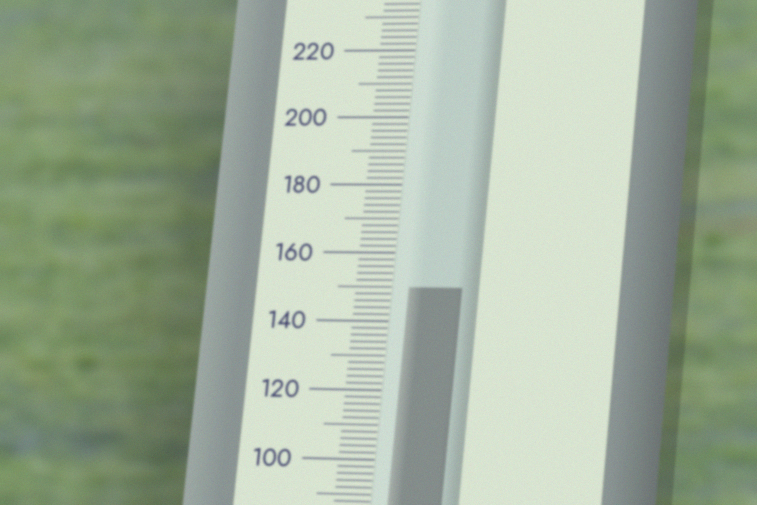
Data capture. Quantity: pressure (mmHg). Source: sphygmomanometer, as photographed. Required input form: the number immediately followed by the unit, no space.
150mmHg
